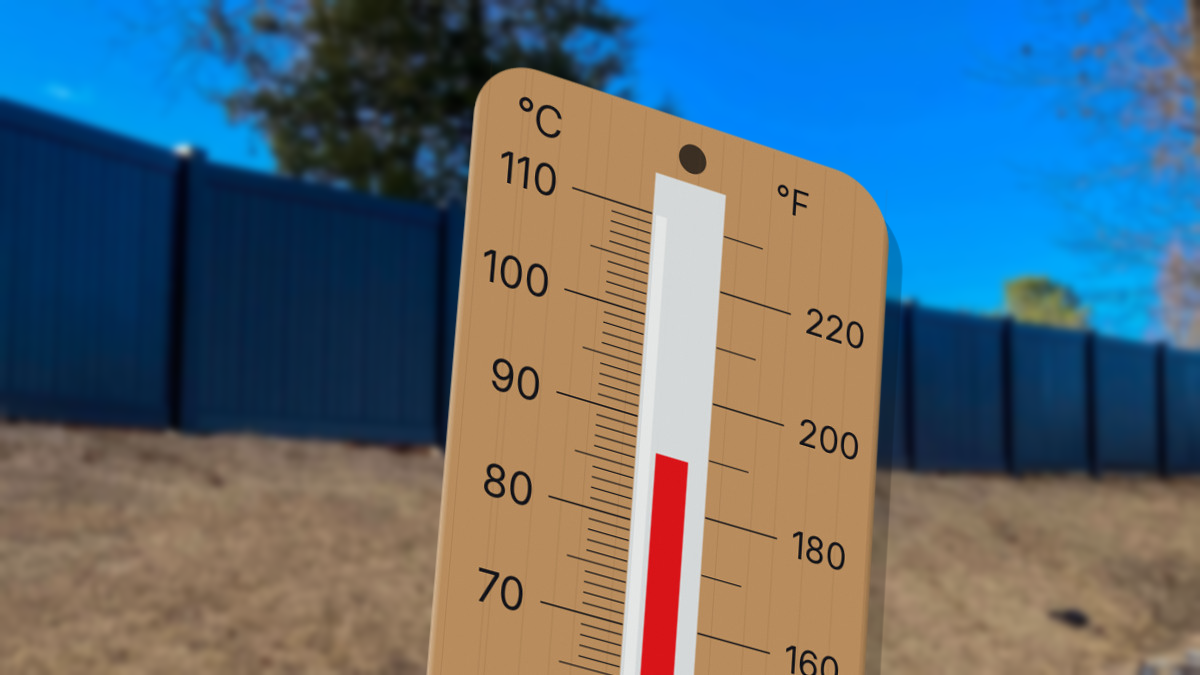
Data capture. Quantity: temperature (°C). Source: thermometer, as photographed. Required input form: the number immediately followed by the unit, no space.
87°C
